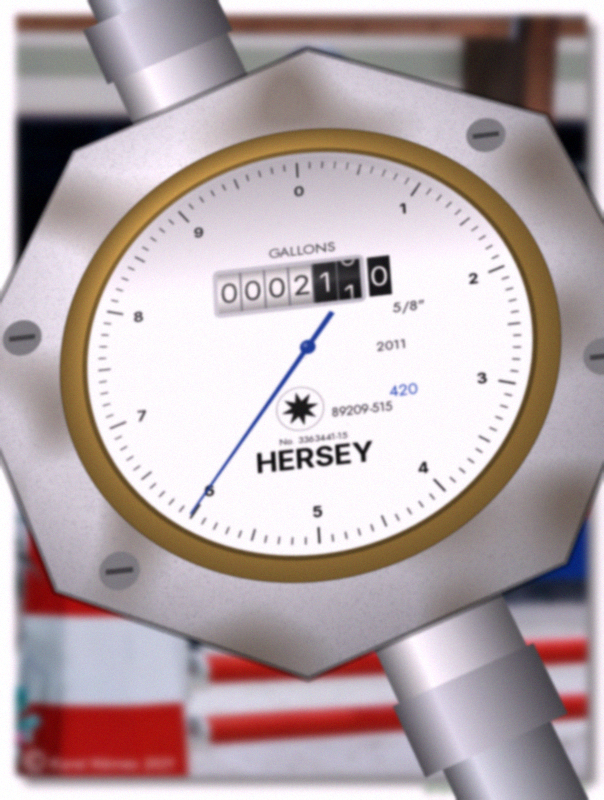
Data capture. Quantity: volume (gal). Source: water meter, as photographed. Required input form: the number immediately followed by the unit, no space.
2106.0gal
